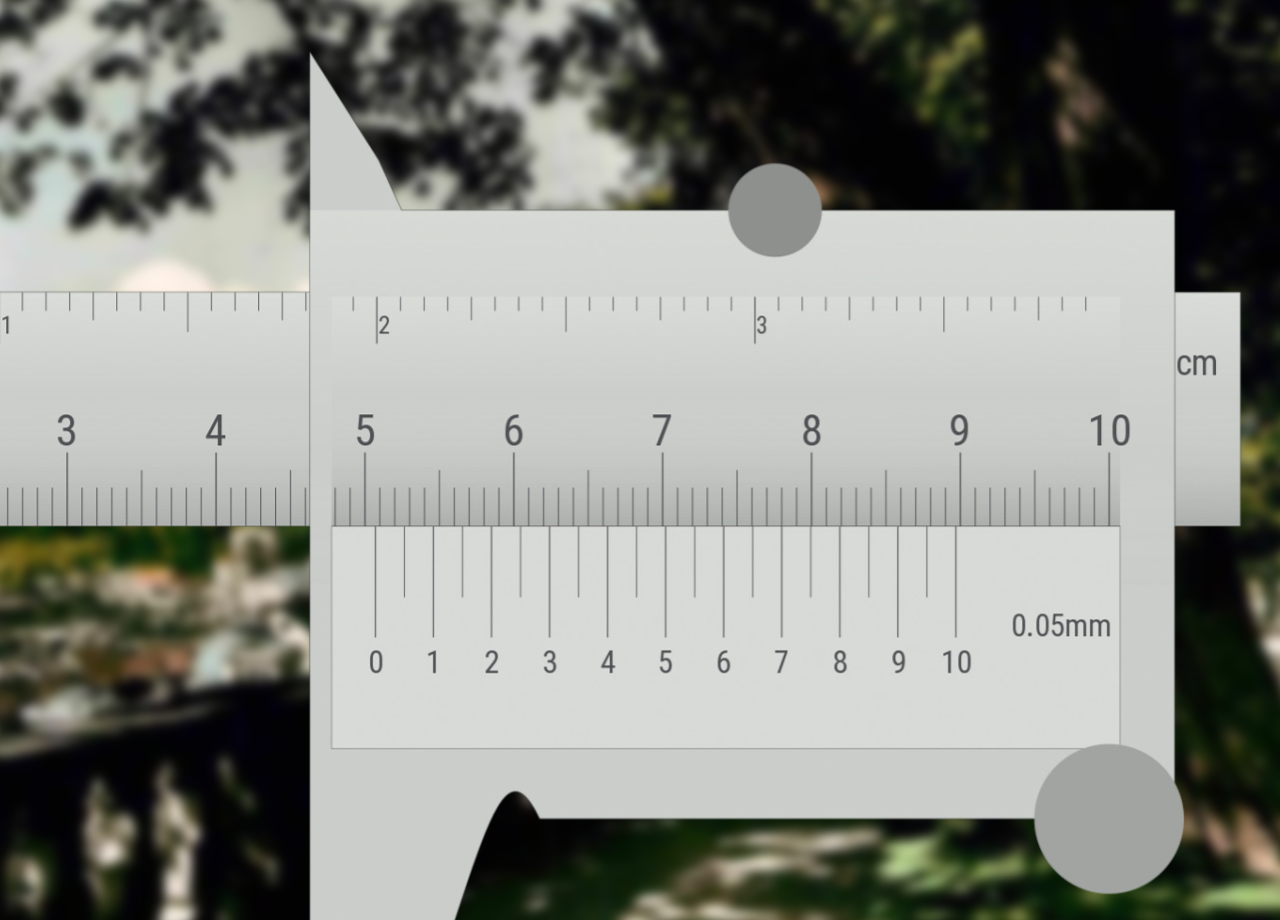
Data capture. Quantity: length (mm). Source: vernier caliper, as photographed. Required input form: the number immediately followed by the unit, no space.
50.7mm
